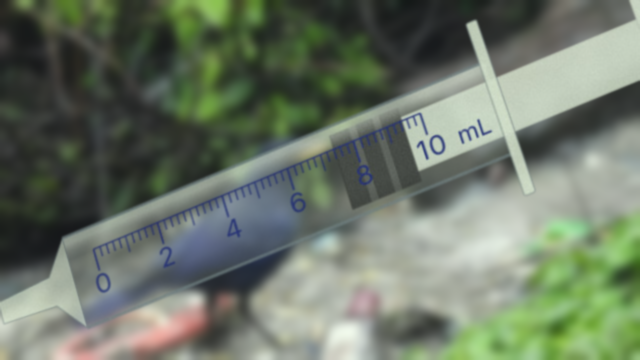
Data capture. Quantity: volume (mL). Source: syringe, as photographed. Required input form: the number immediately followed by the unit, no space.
7.4mL
